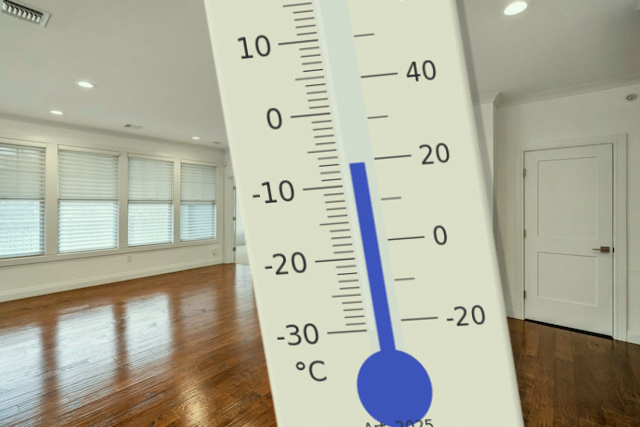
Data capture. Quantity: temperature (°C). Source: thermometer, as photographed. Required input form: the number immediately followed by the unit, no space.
-7°C
